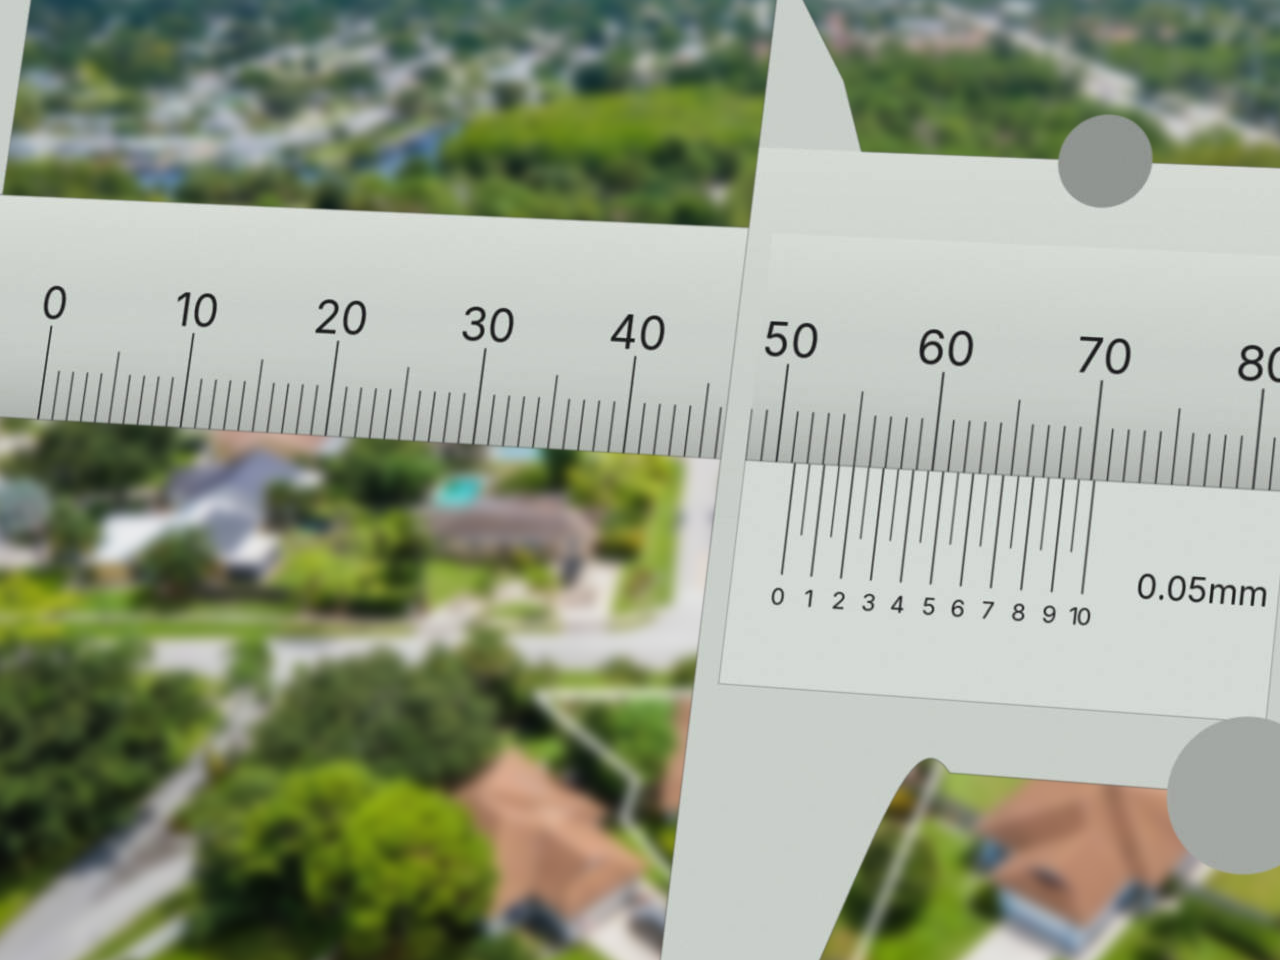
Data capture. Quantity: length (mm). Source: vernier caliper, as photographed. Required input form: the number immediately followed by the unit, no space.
51.2mm
